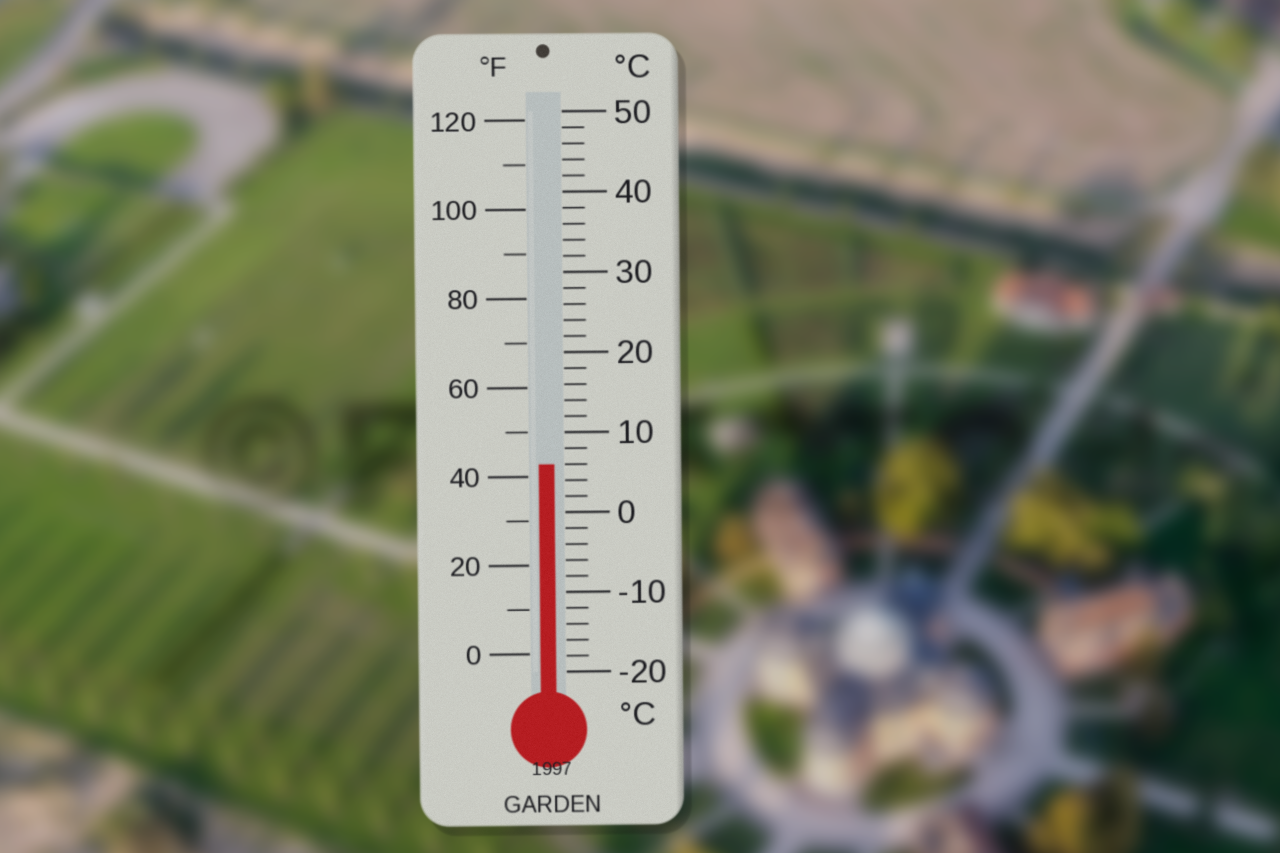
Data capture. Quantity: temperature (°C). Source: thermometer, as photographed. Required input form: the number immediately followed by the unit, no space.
6°C
